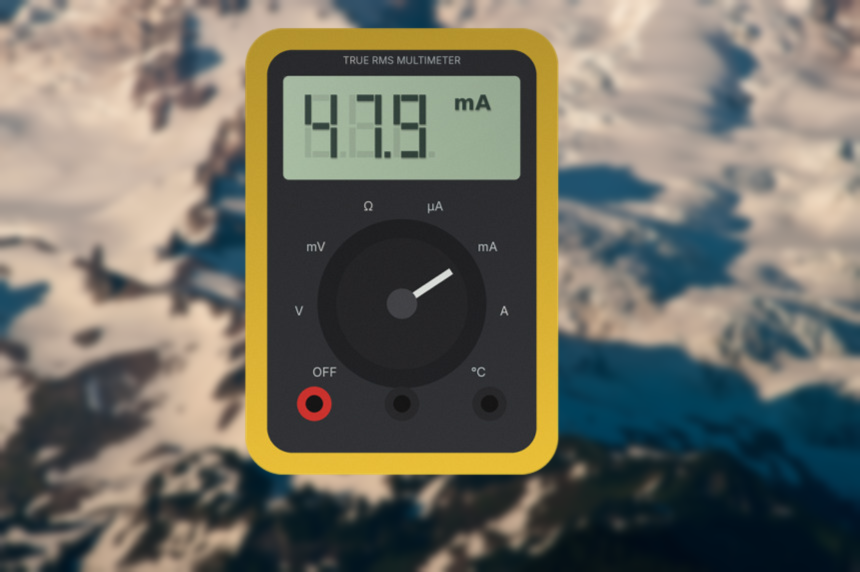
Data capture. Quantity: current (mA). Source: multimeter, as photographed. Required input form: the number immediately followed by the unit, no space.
47.9mA
